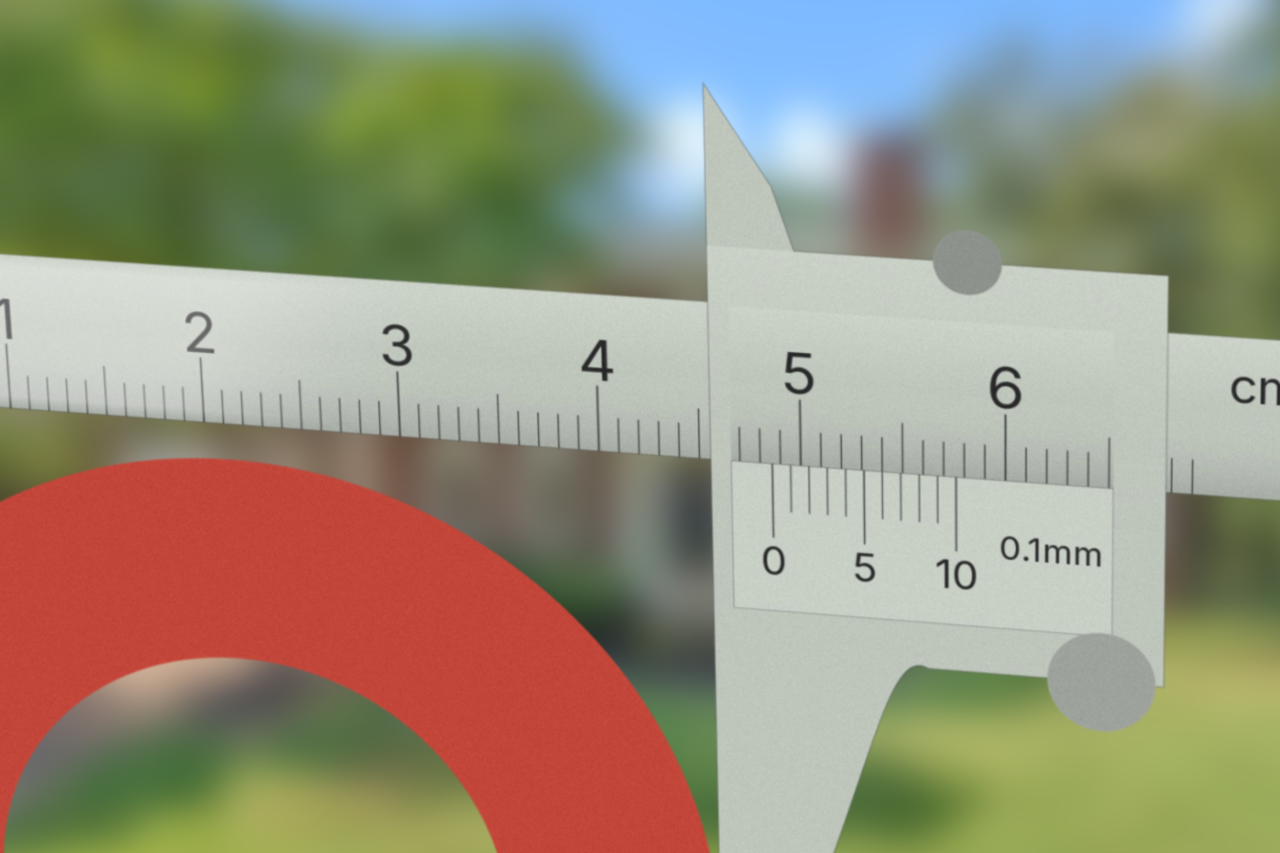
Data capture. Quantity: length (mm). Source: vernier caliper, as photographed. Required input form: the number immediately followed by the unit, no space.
48.6mm
